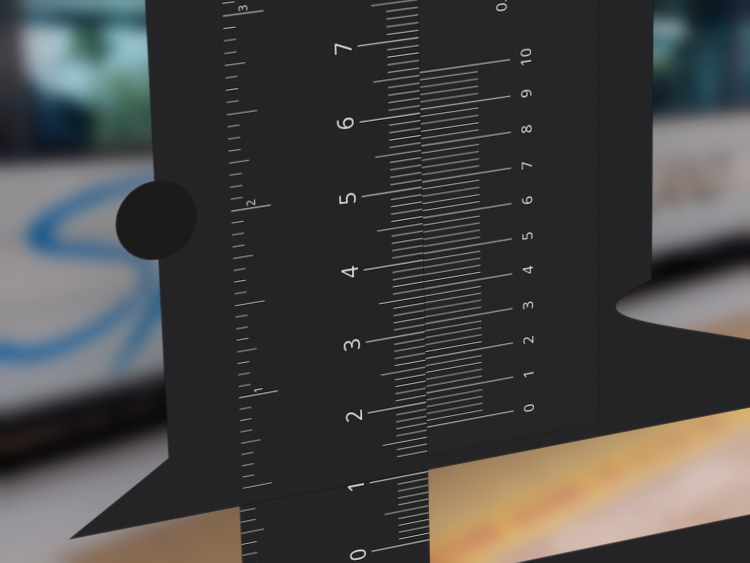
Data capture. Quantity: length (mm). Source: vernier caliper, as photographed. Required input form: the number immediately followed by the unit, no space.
16.4mm
